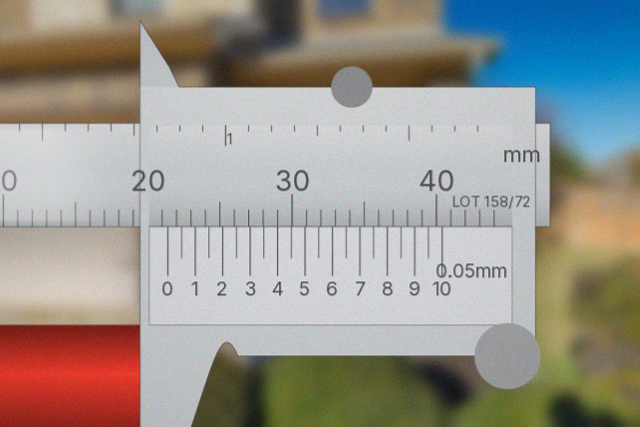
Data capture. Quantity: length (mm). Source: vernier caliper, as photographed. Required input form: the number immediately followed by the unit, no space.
21.4mm
